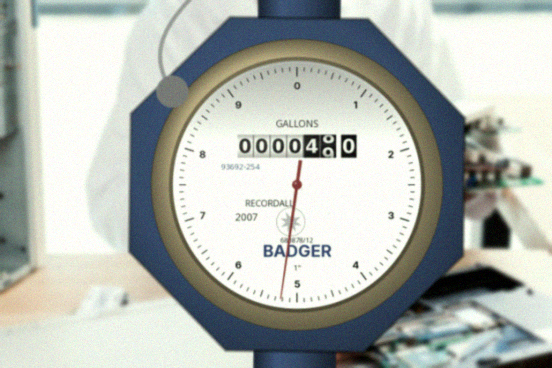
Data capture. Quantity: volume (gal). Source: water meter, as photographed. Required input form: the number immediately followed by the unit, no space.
485.2gal
